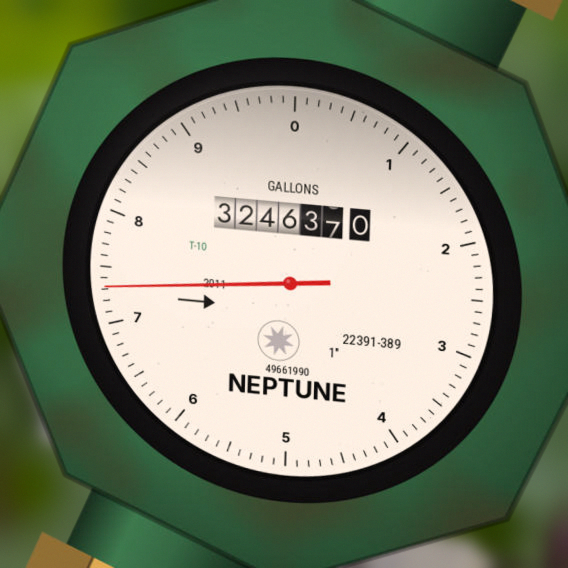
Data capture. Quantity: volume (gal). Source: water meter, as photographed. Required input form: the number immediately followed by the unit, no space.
3246367.3gal
